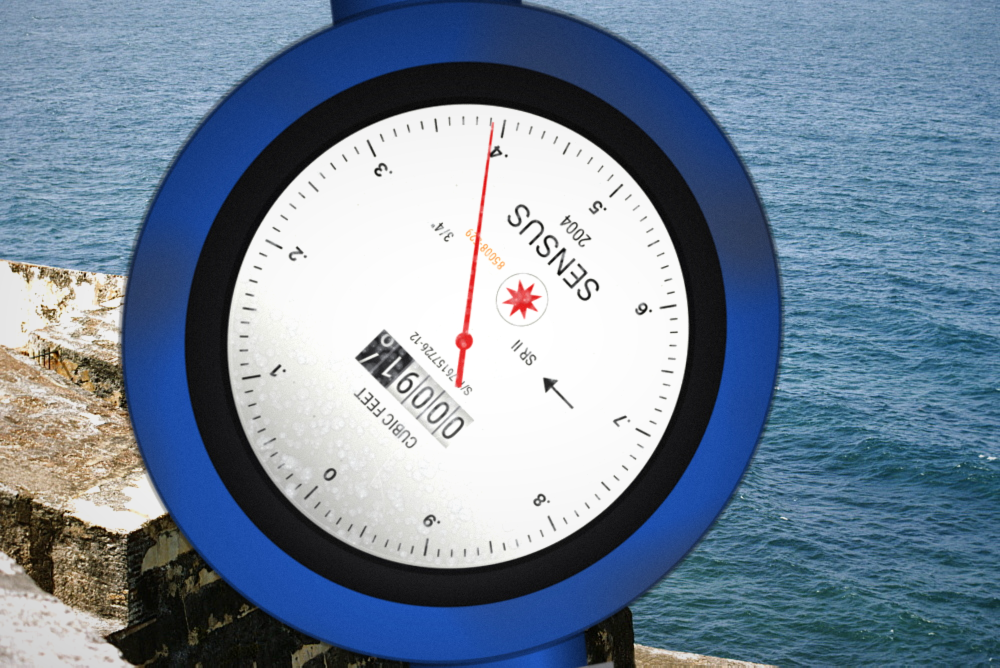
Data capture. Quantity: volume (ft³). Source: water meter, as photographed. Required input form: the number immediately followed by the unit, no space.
917.39ft³
